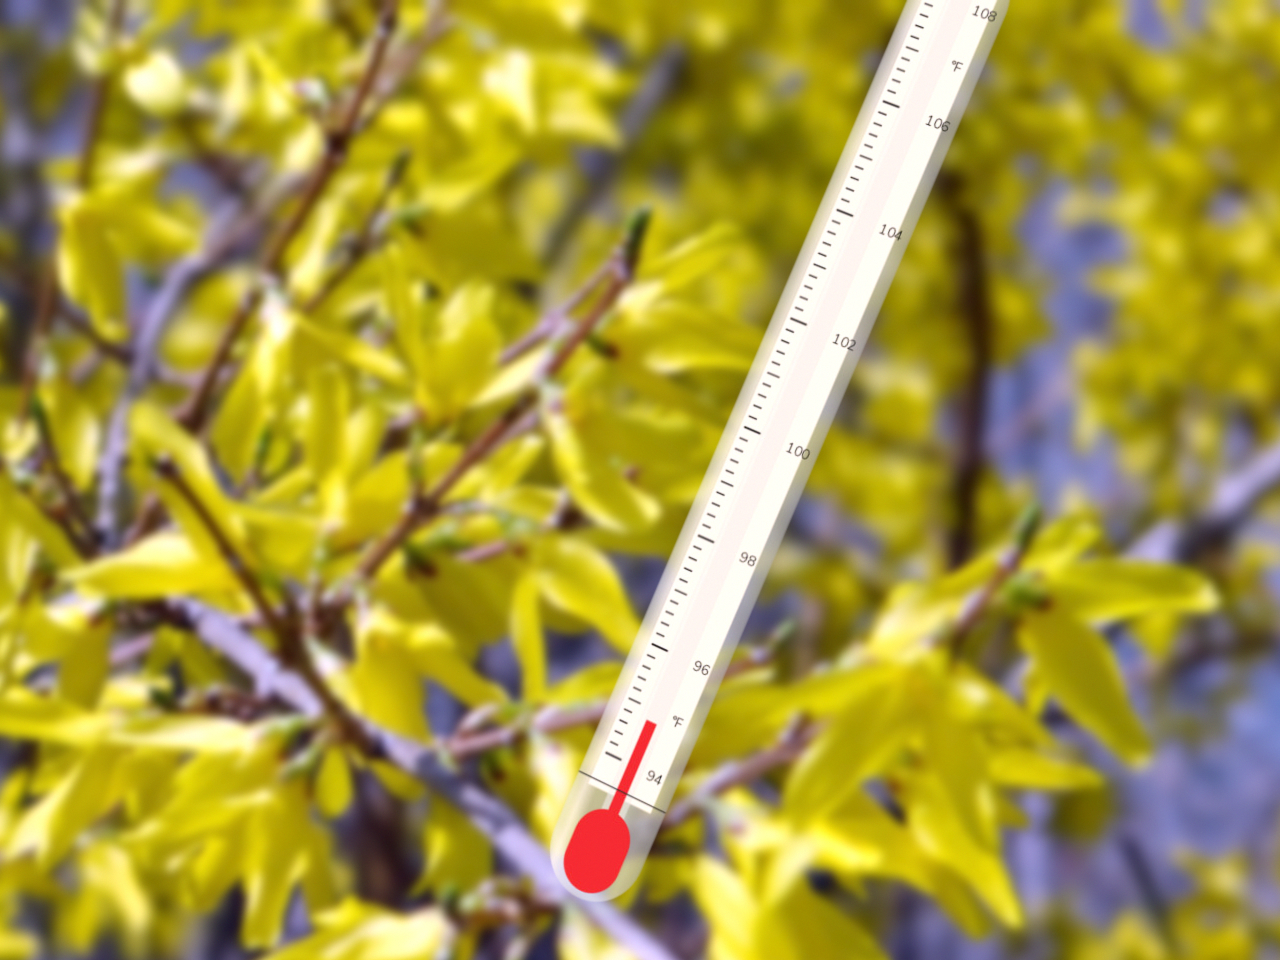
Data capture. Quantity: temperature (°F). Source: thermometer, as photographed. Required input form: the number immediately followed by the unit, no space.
94.8°F
